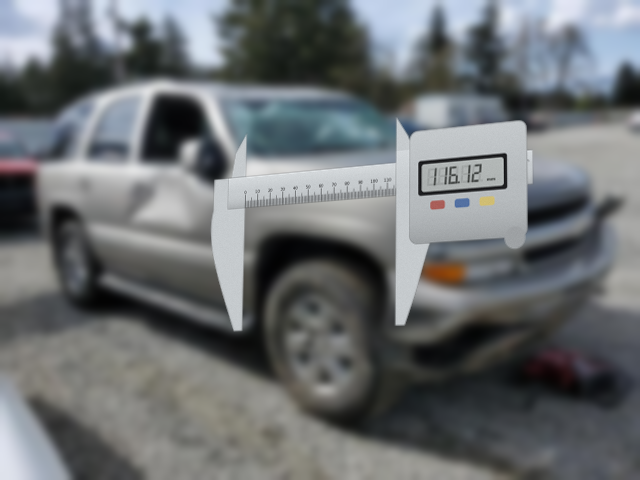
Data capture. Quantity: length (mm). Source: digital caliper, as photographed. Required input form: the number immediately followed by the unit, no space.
116.12mm
